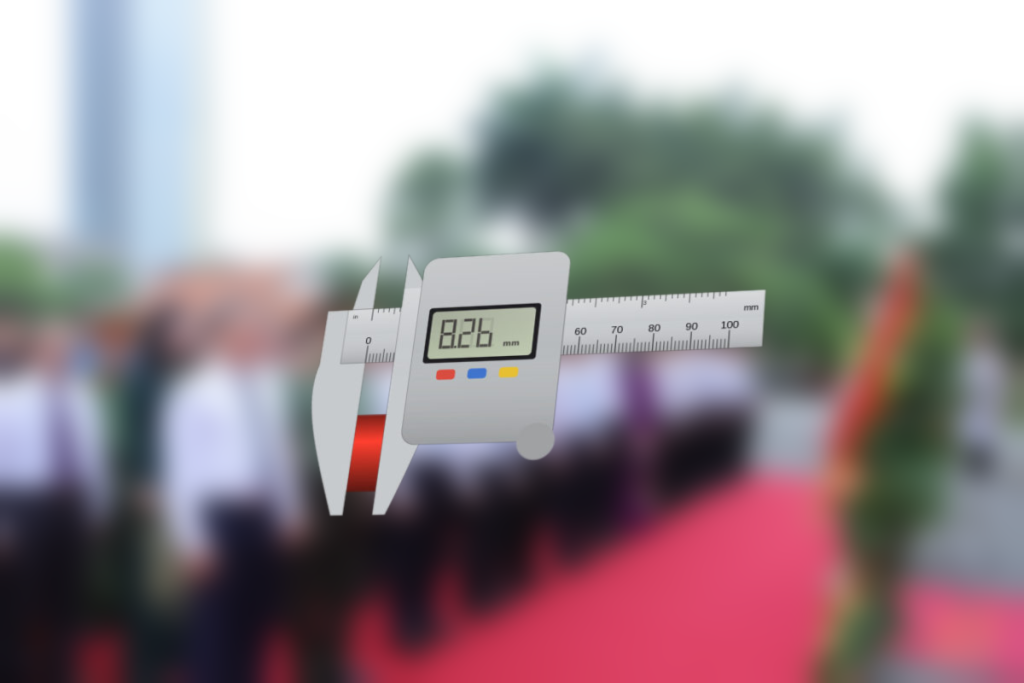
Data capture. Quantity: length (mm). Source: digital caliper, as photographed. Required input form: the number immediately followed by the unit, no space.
8.26mm
